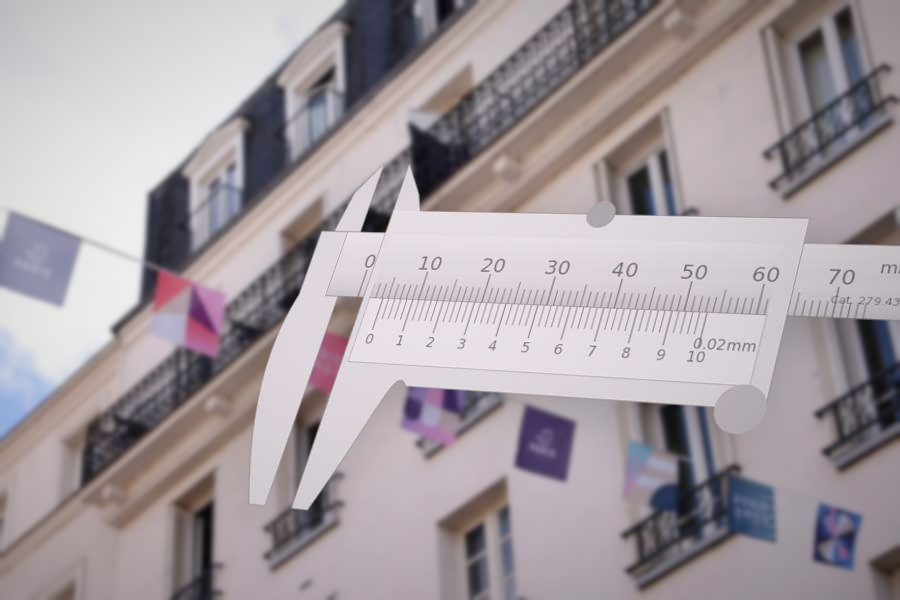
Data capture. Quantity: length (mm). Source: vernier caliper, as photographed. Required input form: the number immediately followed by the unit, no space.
4.2mm
